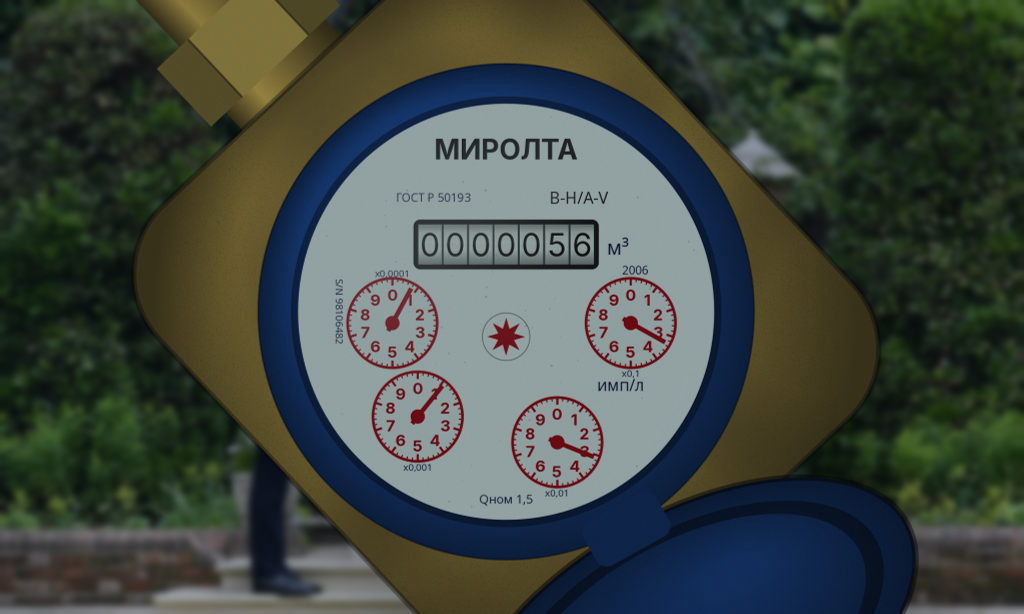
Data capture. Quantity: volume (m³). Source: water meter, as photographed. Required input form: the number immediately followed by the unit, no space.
56.3310m³
